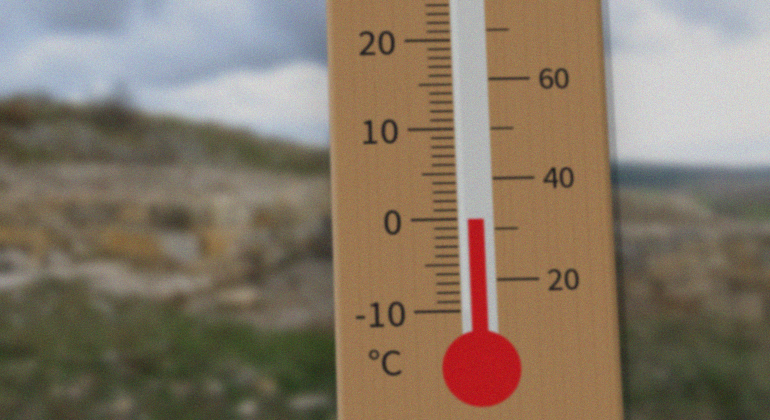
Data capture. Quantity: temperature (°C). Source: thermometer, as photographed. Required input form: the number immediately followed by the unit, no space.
0°C
